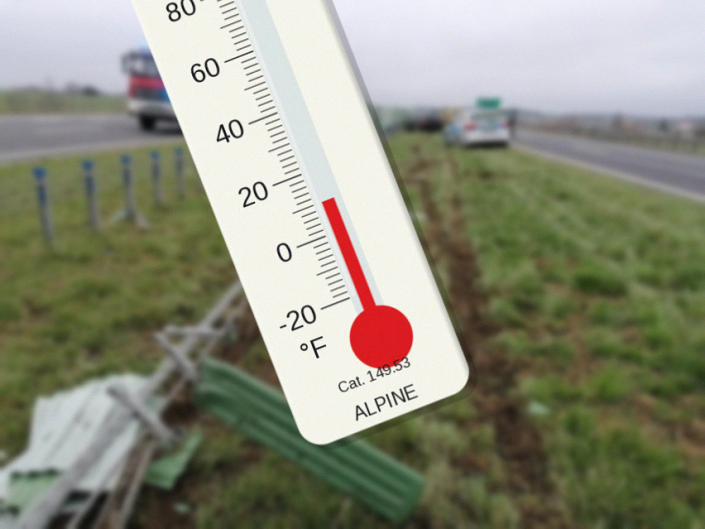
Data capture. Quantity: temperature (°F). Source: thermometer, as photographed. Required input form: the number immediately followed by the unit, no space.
10°F
